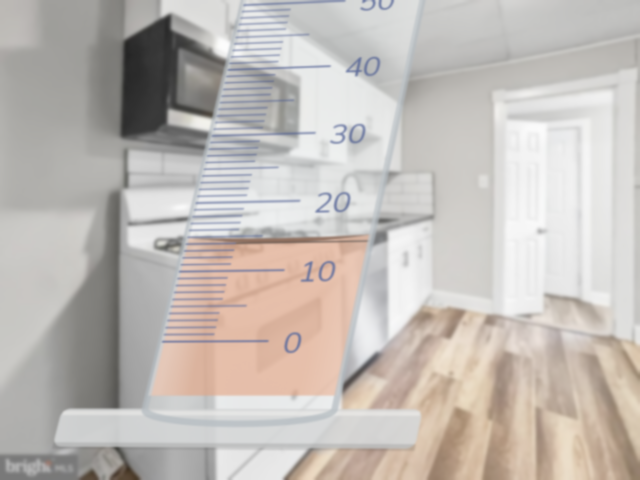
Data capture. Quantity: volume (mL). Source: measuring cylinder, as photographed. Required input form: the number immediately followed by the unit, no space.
14mL
